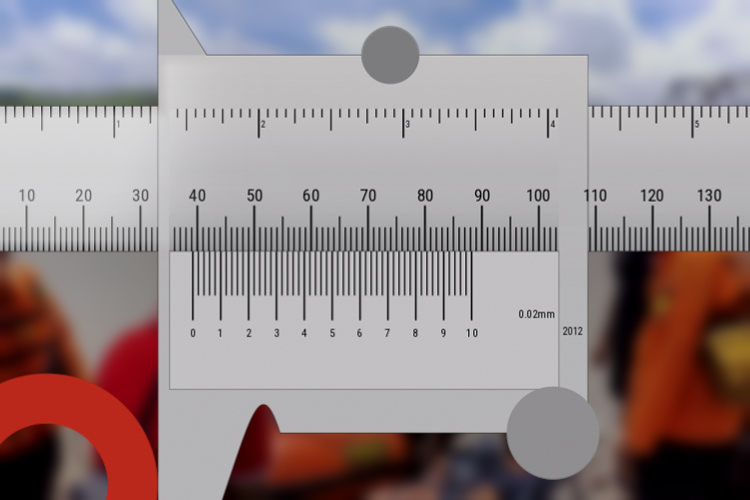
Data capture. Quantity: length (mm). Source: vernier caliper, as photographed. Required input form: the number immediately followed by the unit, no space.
39.2mm
